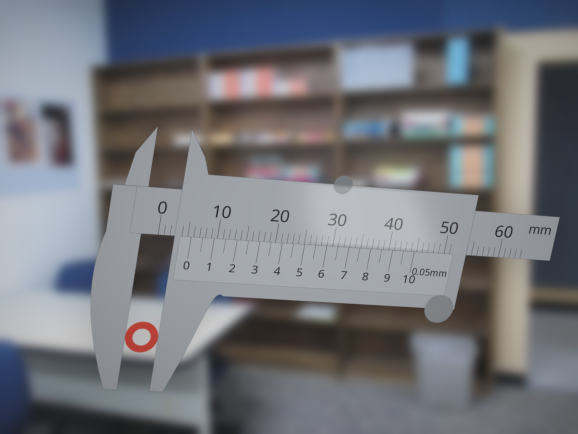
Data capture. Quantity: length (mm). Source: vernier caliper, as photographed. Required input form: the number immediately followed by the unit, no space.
5.6mm
